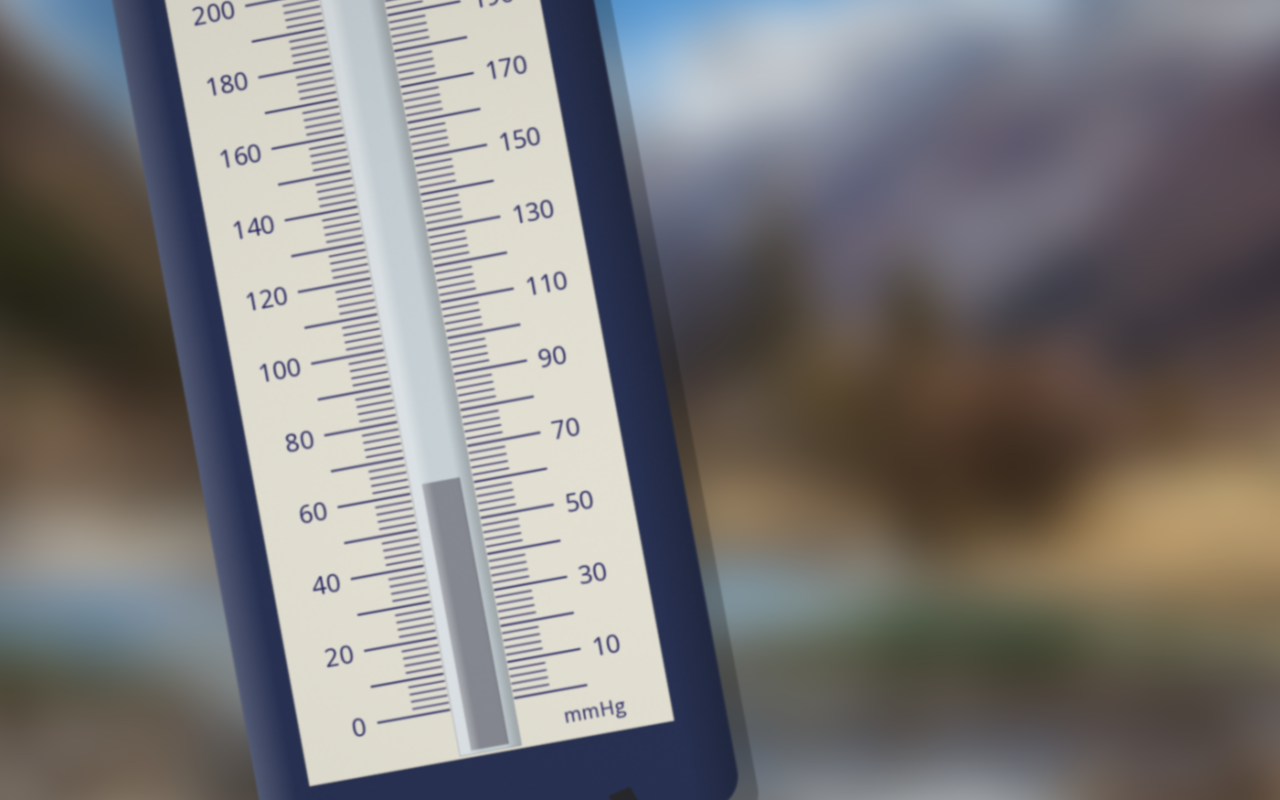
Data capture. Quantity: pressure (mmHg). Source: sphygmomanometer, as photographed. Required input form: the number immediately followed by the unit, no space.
62mmHg
